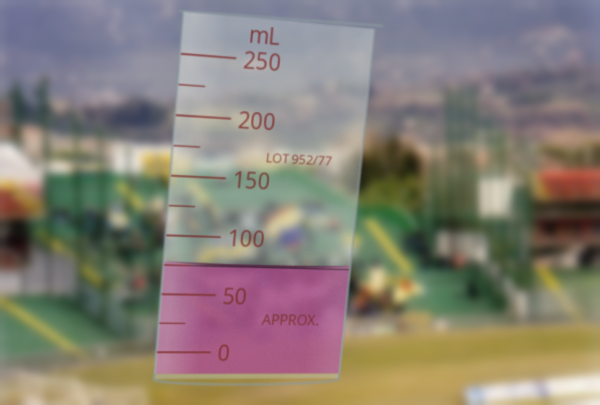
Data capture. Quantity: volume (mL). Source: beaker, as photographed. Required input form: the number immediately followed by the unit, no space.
75mL
